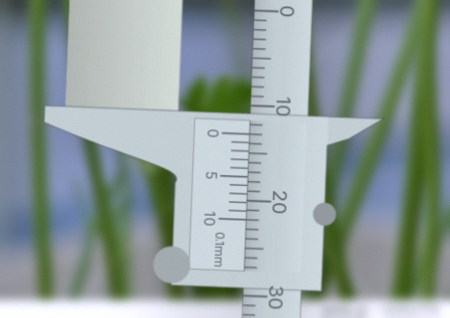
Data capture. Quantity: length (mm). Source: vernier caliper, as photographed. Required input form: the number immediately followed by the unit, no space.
13.0mm
